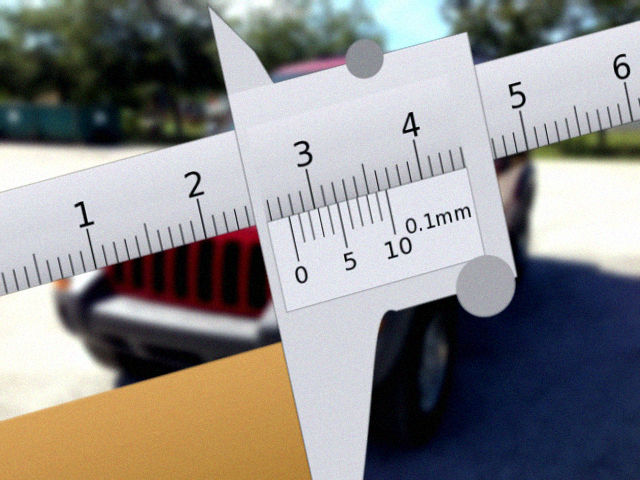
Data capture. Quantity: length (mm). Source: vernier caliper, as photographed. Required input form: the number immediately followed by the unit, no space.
27.6mm
